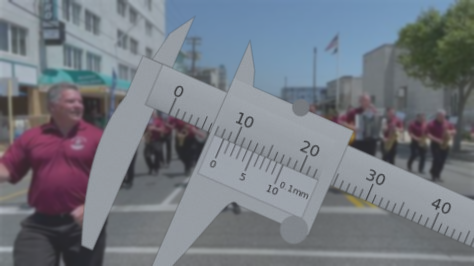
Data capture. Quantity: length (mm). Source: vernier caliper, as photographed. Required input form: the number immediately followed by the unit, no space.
8.4mm
